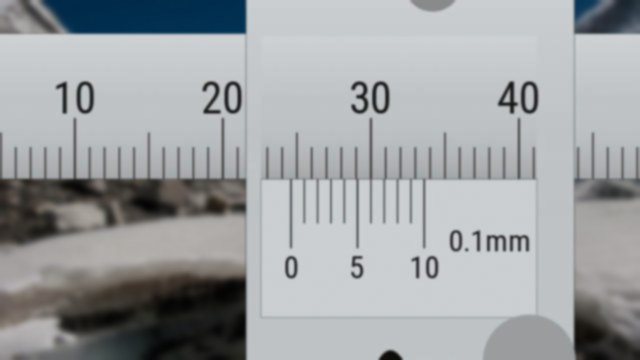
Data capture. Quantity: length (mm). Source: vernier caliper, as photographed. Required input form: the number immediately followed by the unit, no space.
24.6mm
